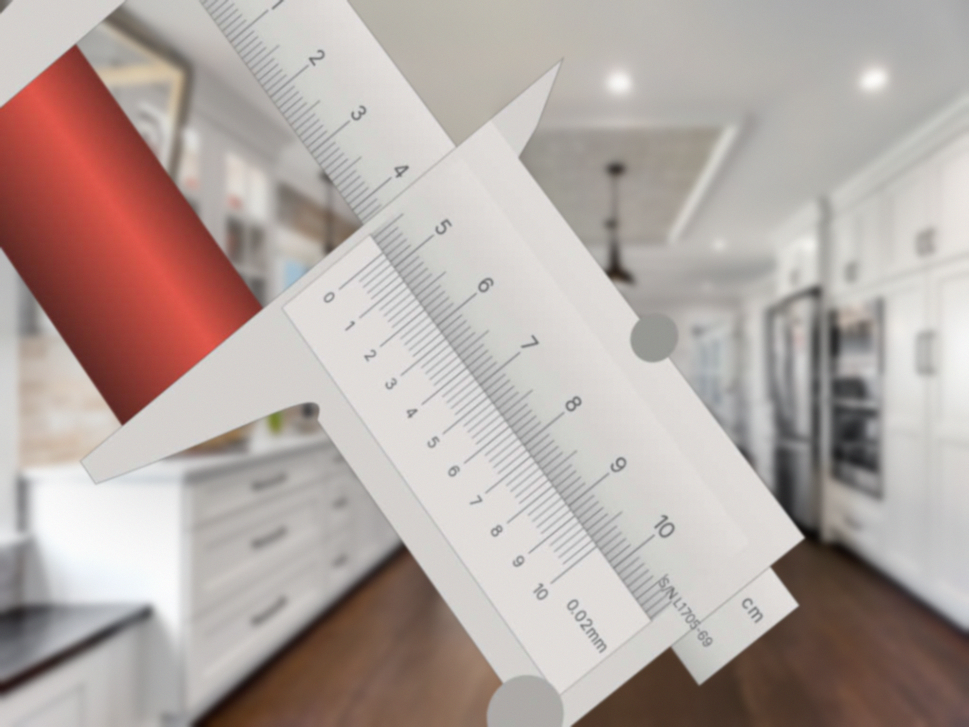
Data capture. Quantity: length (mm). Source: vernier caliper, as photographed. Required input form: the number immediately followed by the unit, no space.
47.4mm
